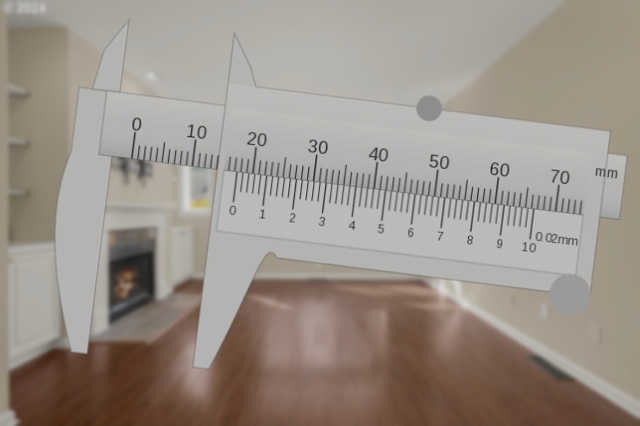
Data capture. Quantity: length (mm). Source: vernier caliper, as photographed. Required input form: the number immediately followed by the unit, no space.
17.4mm
